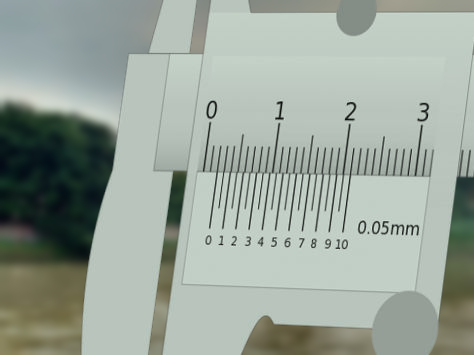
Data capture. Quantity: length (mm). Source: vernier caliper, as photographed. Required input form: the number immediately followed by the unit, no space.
2.0mm
